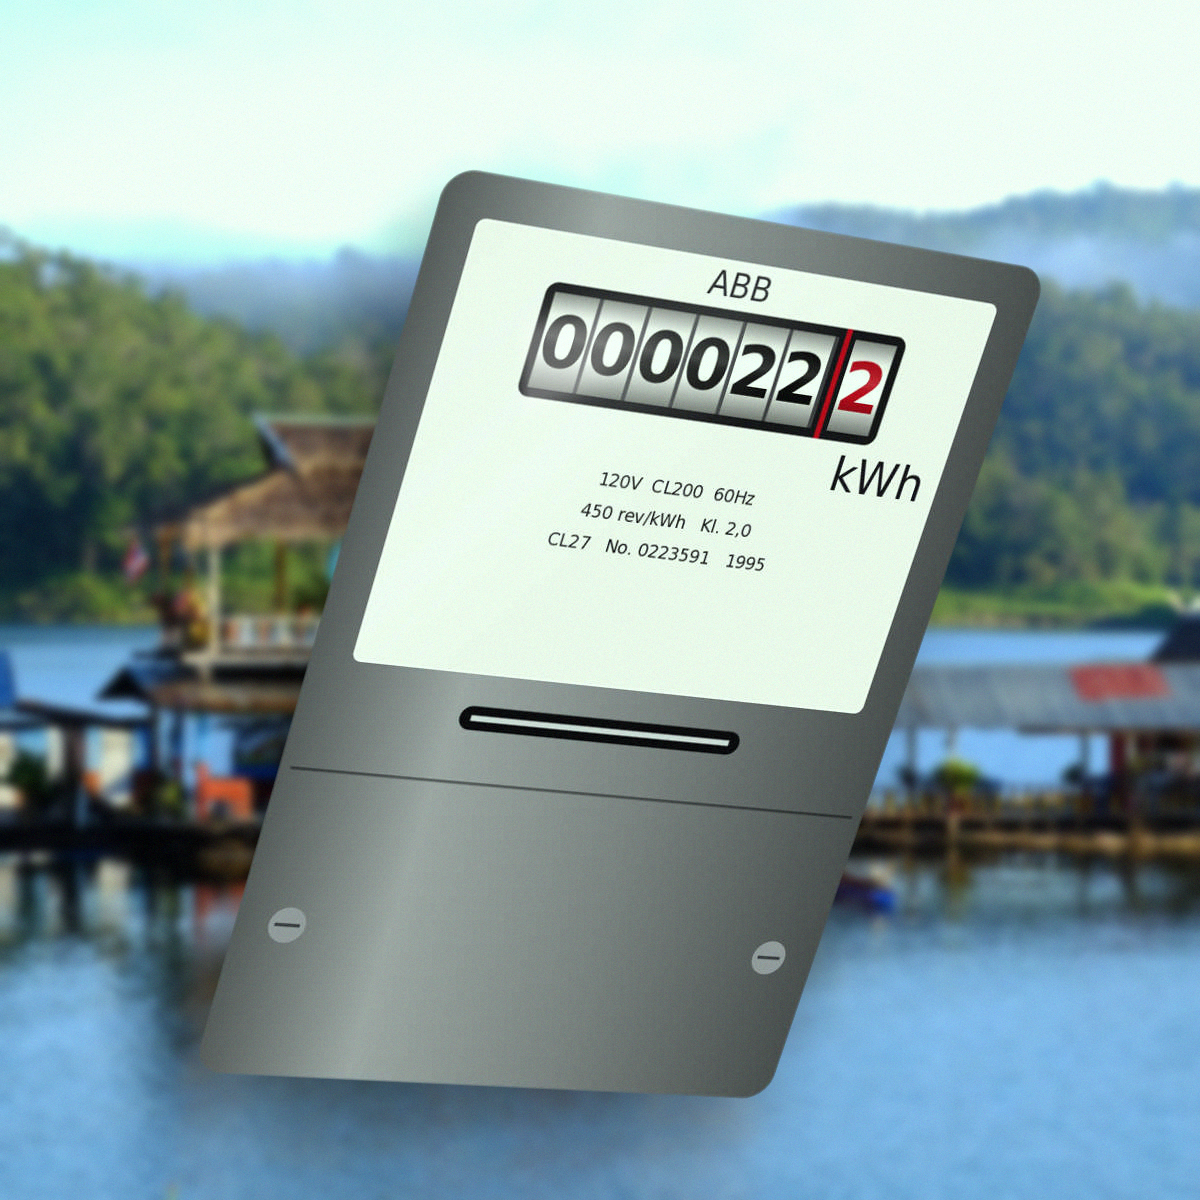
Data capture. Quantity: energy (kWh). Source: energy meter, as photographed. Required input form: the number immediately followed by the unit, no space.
22.2kWh
